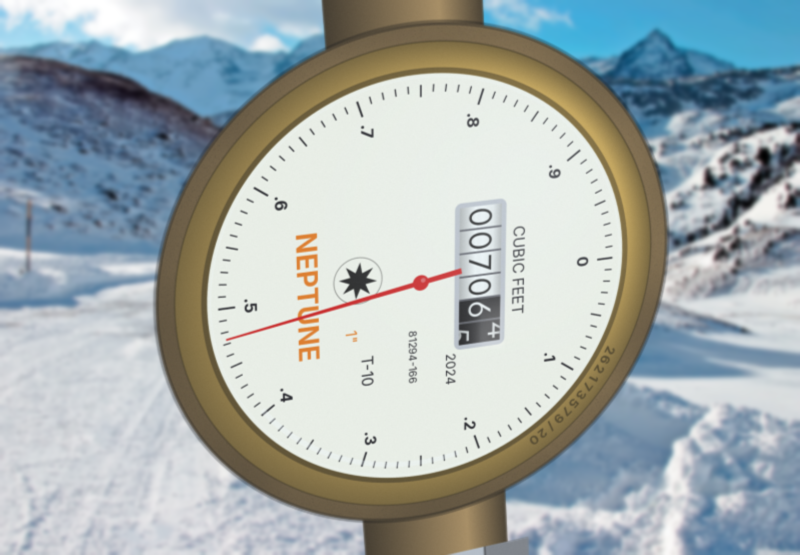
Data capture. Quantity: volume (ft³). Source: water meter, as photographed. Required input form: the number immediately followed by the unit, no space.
7064.47ft³
